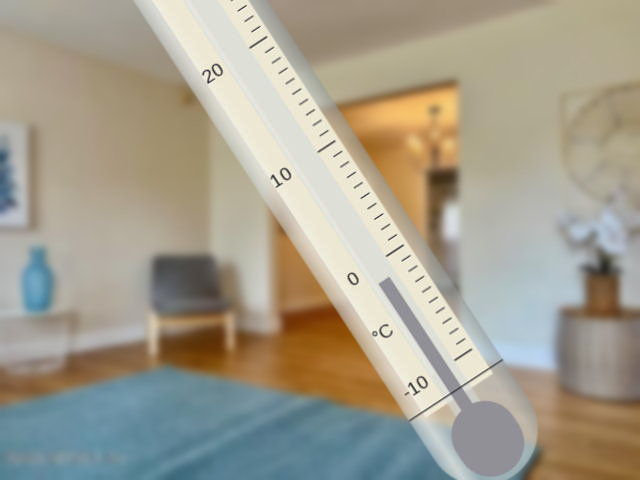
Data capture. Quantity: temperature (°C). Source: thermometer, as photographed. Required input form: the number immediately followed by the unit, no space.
-1.5°C
